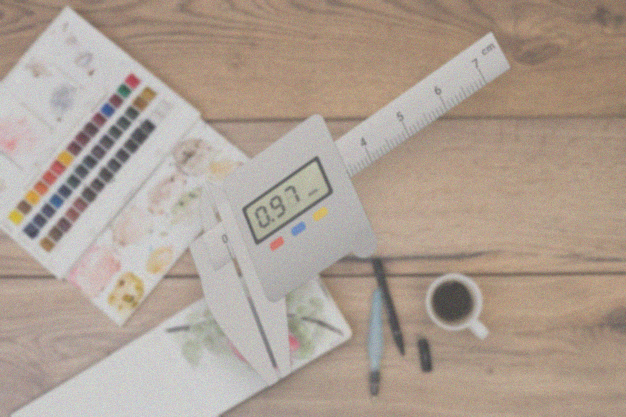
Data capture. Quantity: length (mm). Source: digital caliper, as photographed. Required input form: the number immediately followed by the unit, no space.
0.97mm
